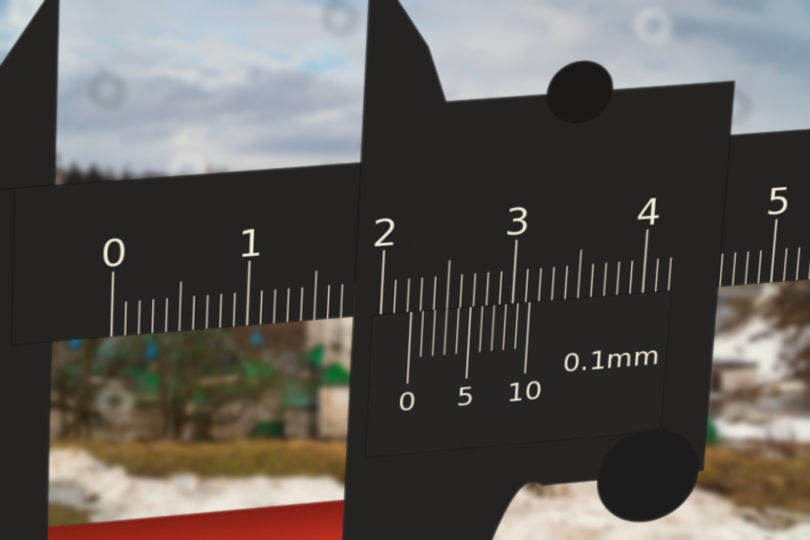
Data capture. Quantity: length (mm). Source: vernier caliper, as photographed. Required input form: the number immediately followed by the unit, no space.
22.3mm
